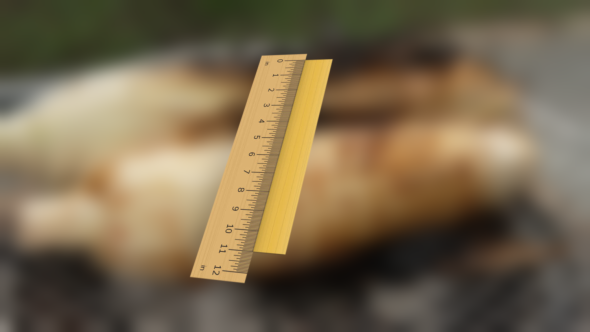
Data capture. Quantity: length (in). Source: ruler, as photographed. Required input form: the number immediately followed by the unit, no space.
11in
